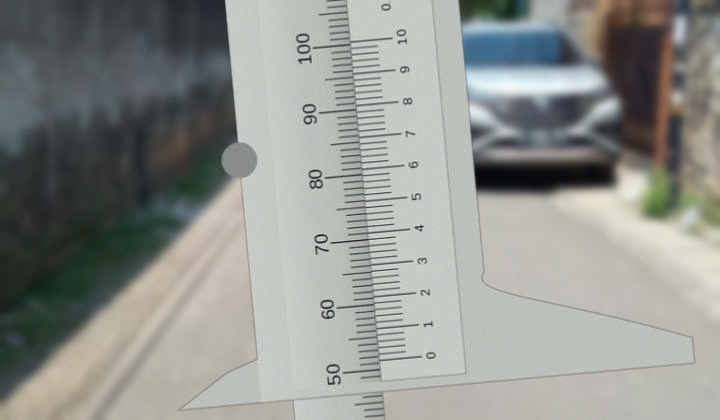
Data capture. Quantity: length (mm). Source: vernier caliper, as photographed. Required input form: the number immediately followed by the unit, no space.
51.4mm
